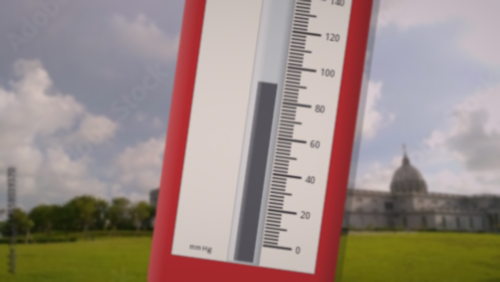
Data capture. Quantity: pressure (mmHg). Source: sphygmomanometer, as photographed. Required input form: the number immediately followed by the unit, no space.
90mmHg
